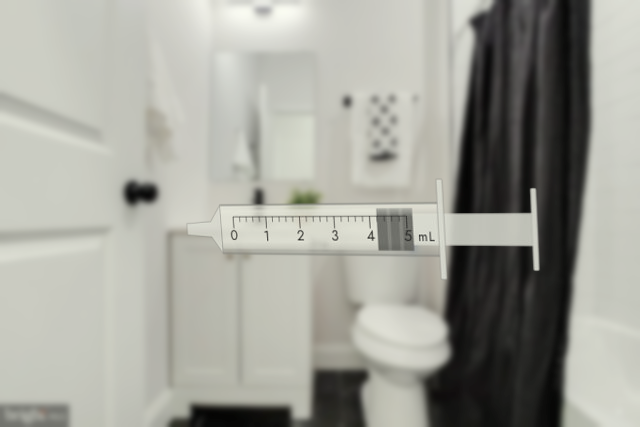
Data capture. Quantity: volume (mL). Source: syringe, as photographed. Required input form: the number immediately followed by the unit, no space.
4.2mL
